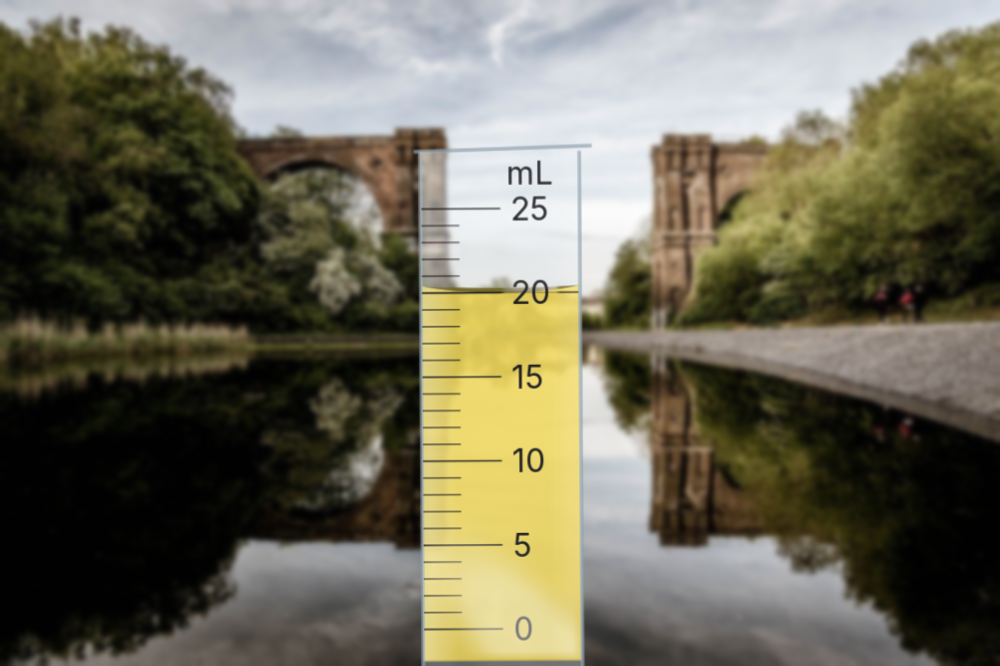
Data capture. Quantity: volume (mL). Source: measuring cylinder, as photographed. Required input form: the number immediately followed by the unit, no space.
20mL
